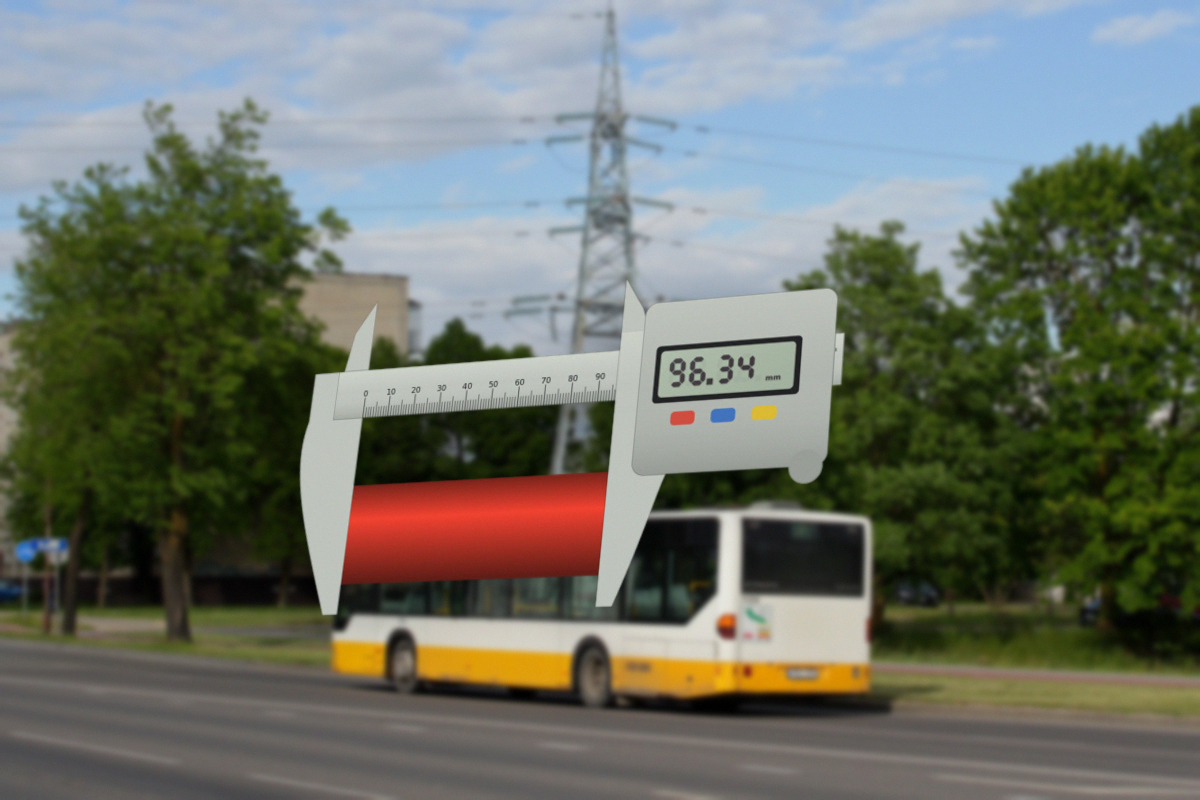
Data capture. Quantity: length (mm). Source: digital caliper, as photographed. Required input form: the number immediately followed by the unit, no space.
96.34mm
